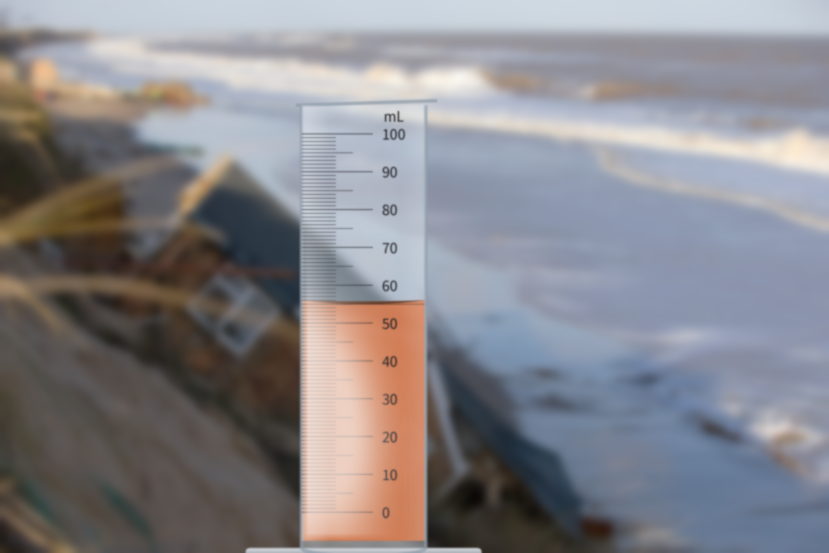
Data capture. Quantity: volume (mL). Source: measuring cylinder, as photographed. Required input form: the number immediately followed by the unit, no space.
55mL
